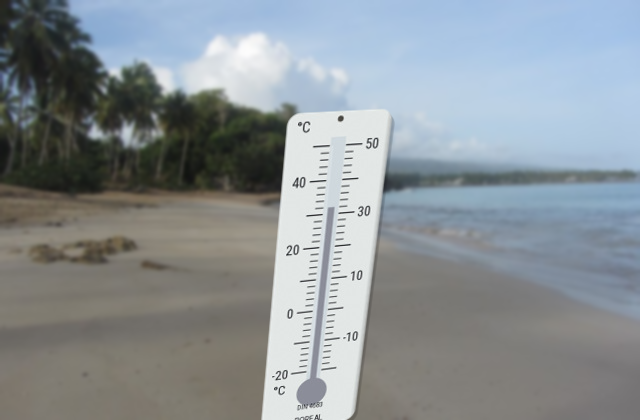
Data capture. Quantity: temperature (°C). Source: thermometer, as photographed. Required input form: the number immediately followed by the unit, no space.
32°C
